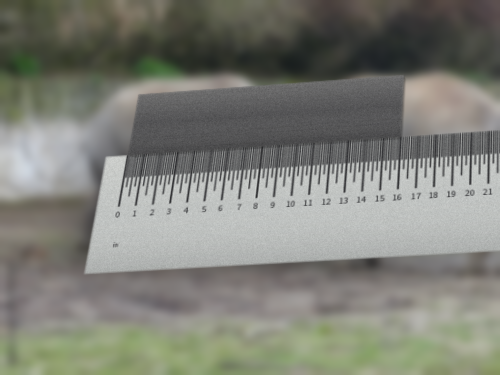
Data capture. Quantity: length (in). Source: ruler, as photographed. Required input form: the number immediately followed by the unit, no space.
16in
